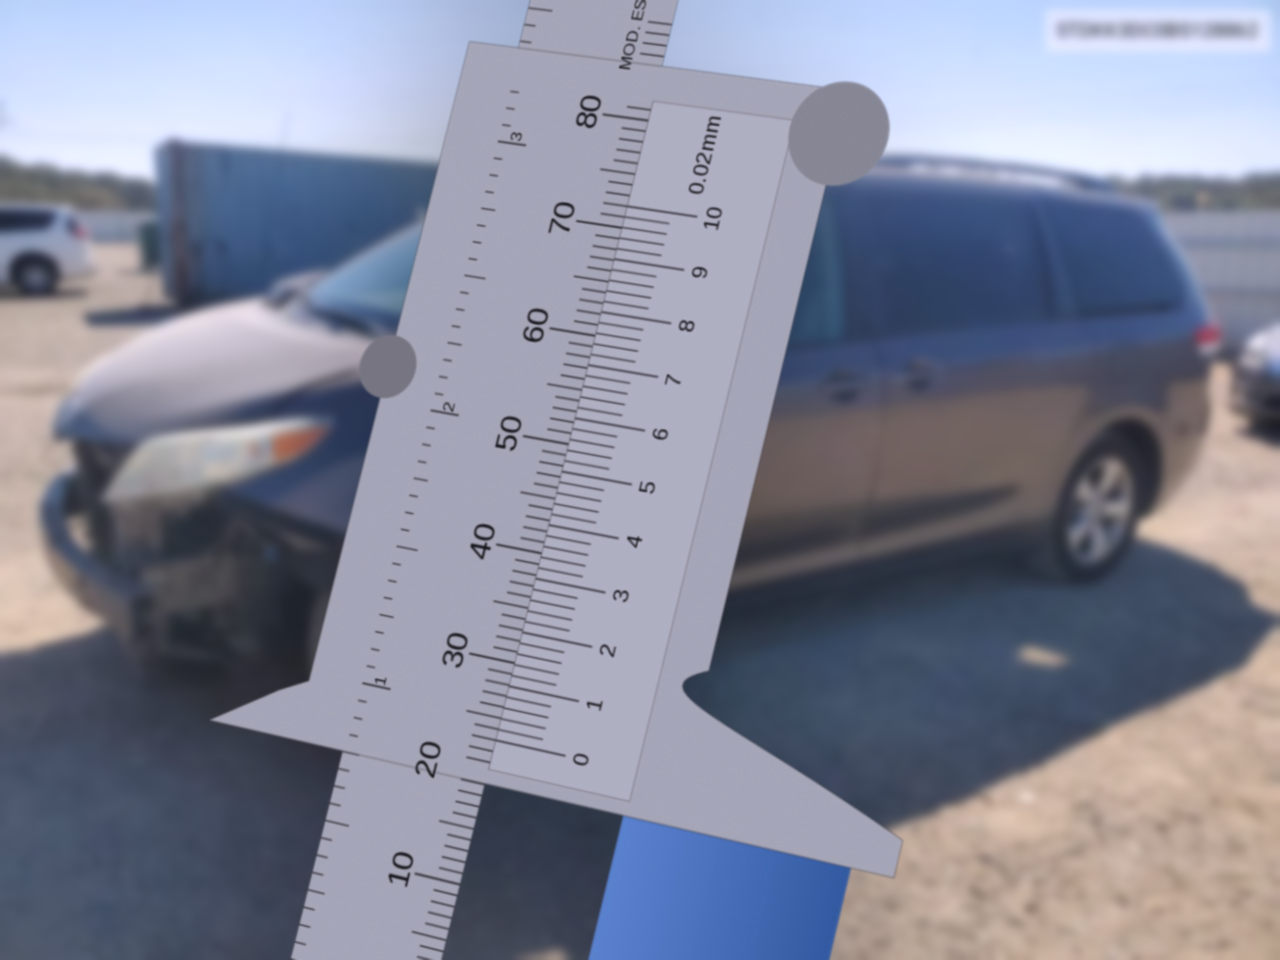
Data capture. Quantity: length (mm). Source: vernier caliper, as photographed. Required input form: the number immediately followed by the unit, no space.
23.0mm
